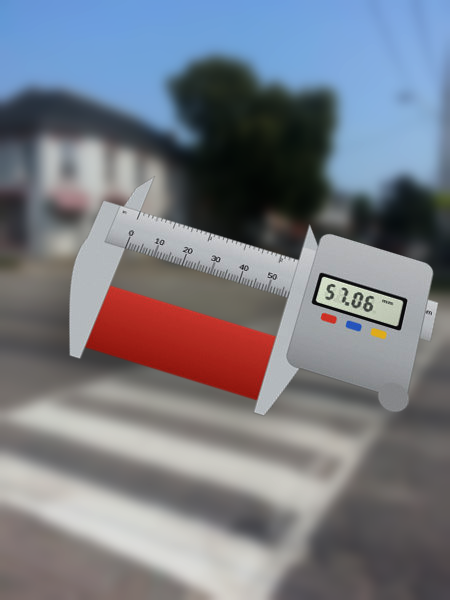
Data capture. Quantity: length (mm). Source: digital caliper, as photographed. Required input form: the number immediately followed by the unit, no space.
57.06mm
